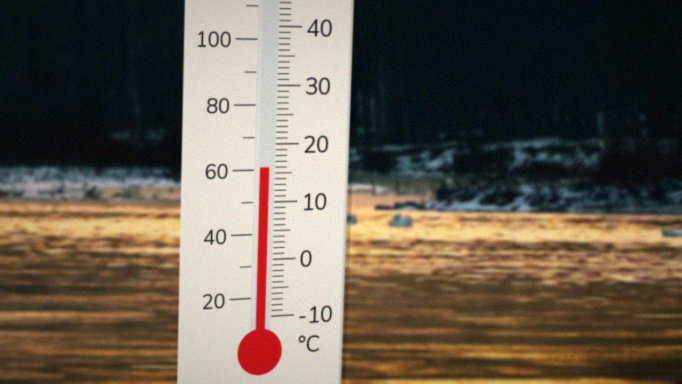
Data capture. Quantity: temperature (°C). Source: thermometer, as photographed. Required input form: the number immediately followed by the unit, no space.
16°C
